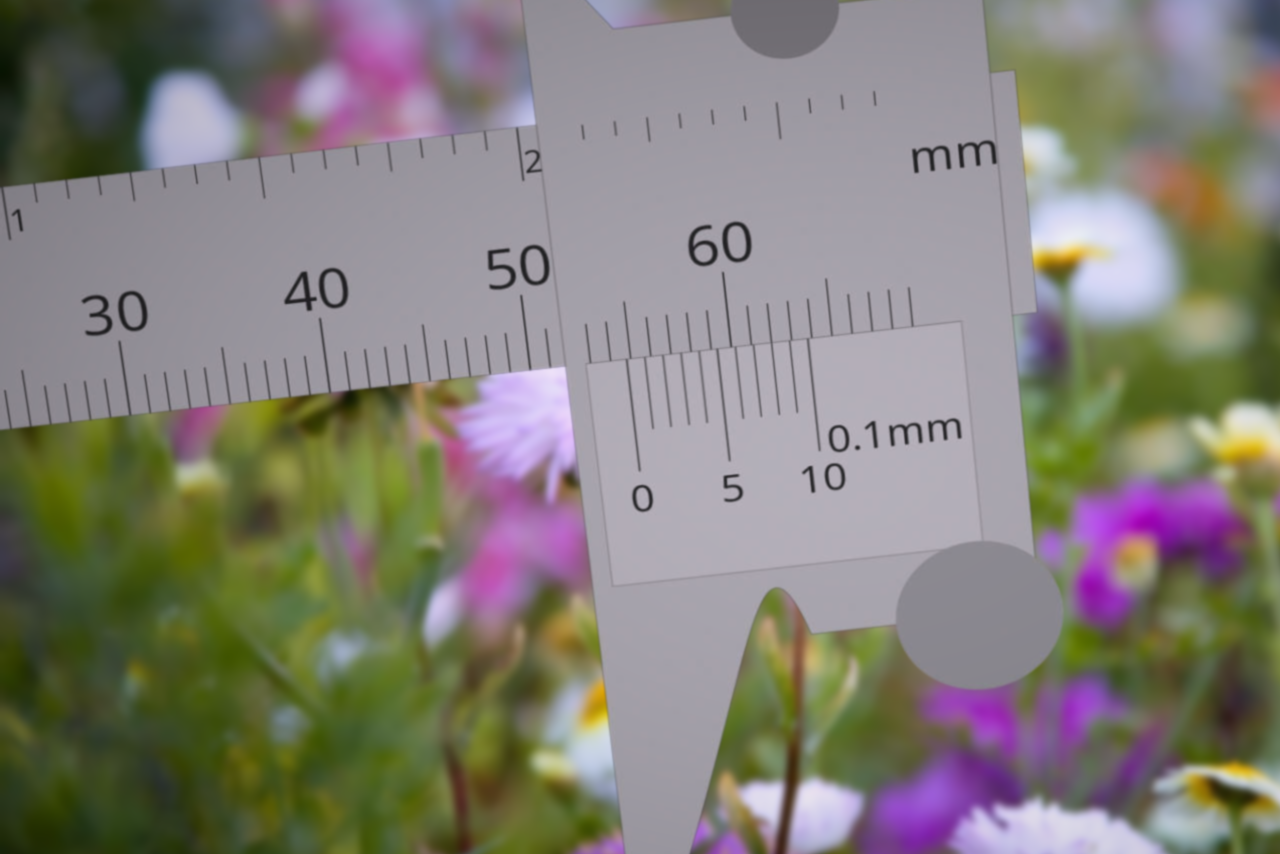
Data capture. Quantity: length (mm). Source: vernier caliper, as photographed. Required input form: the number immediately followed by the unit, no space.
54.8mm
